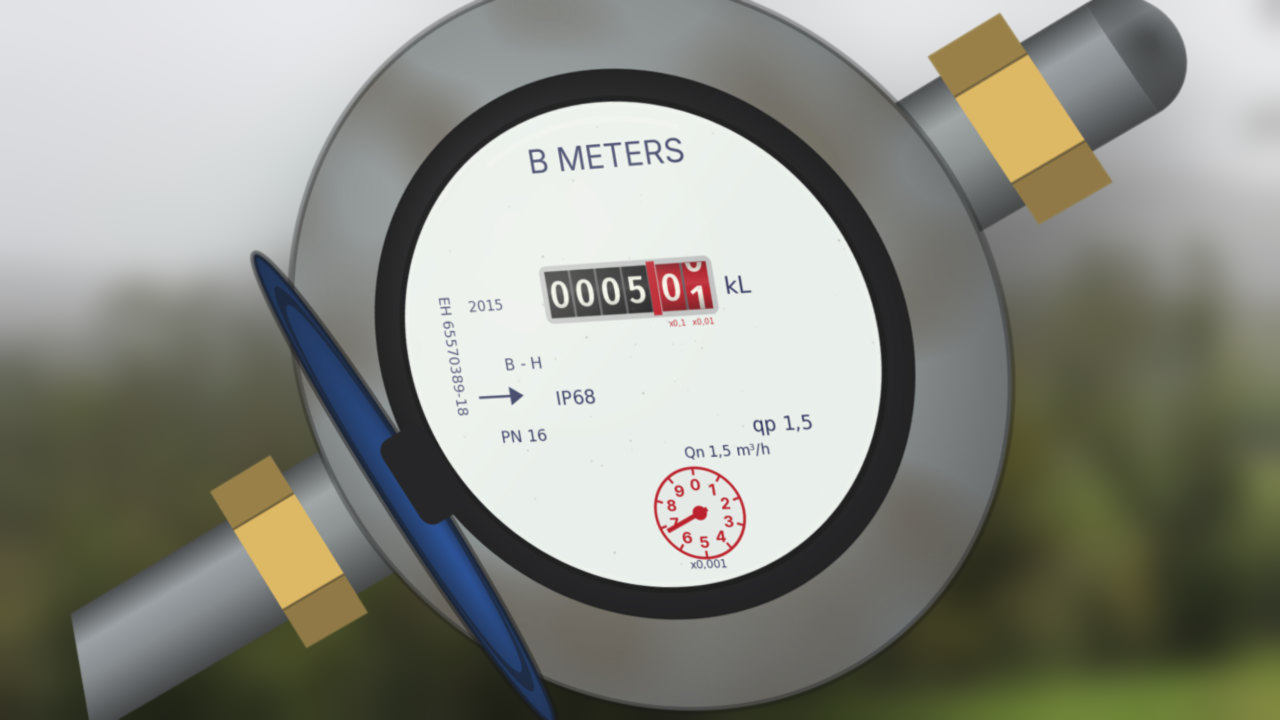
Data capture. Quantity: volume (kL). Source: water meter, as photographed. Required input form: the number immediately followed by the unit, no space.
5.006kL
